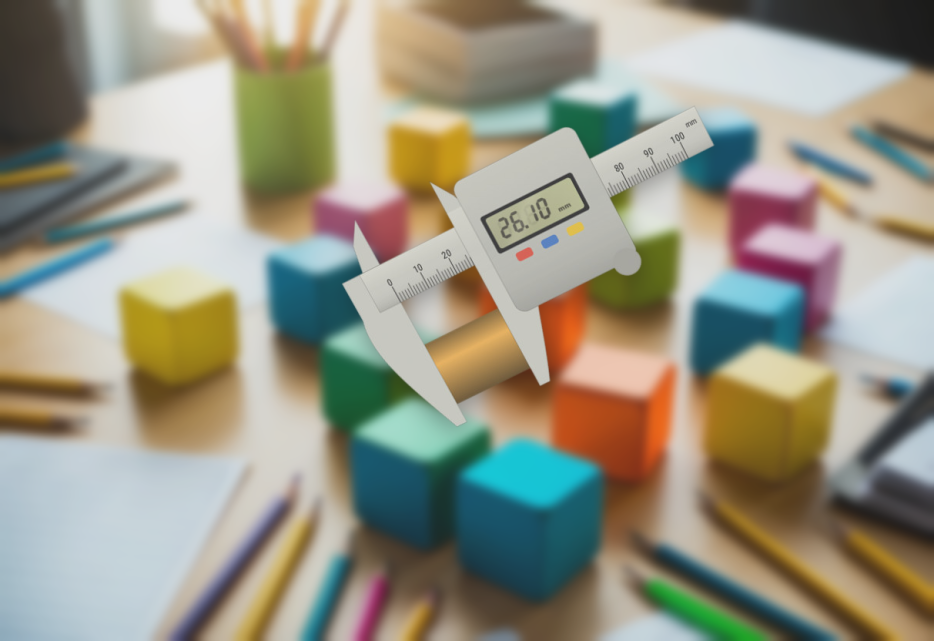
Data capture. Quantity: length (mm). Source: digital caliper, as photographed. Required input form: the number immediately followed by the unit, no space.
26.10mm
